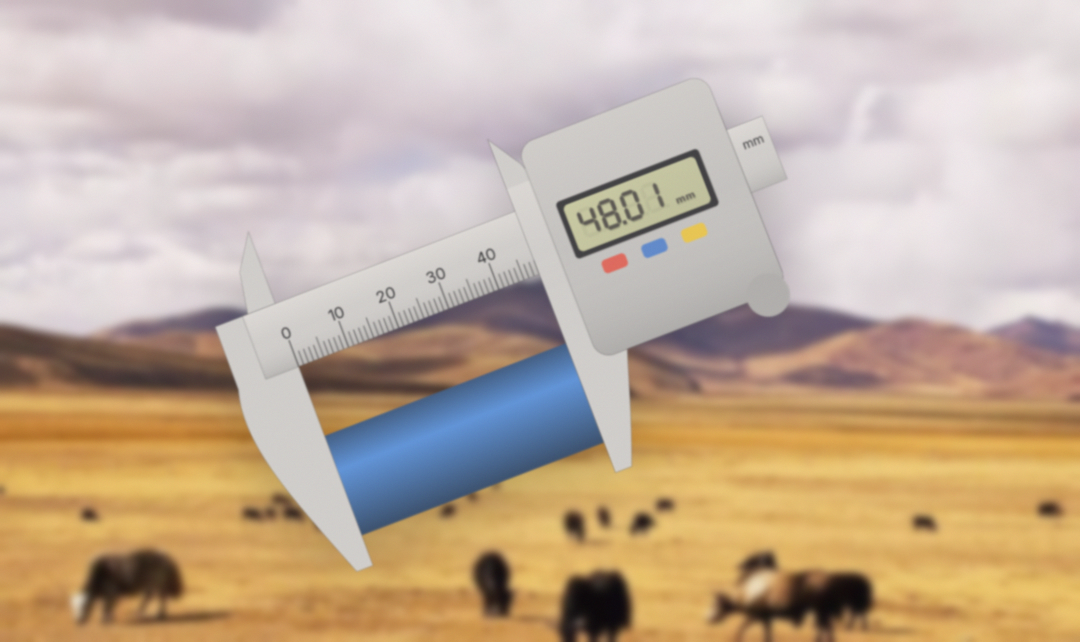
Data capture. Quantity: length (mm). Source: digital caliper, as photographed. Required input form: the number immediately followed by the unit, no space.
48.01mm
